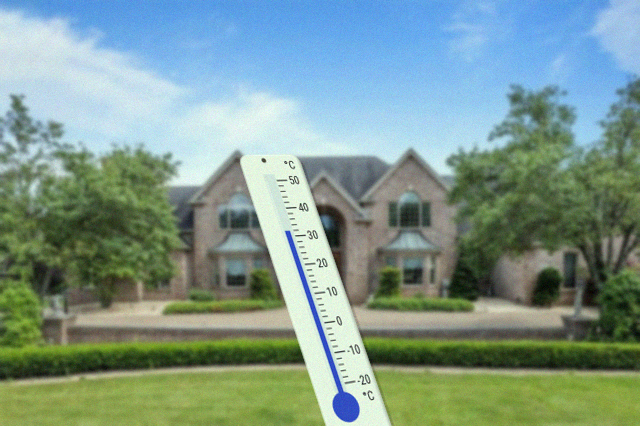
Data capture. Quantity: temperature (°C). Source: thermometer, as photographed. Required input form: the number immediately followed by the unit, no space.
32°C
